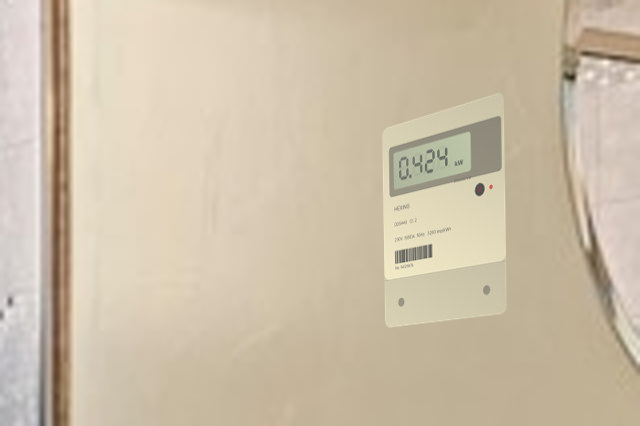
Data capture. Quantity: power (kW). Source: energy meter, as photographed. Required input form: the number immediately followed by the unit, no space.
0.424kW
